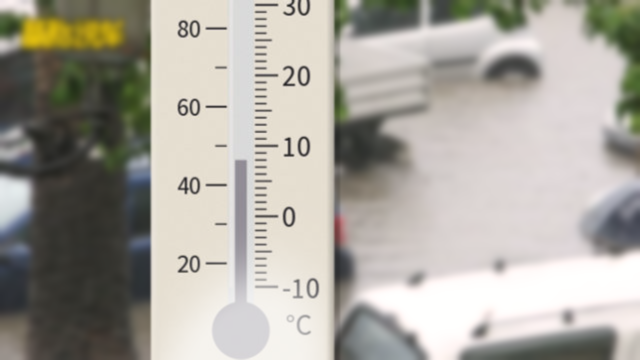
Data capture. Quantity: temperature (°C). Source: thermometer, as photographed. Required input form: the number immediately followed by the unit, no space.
8°C
